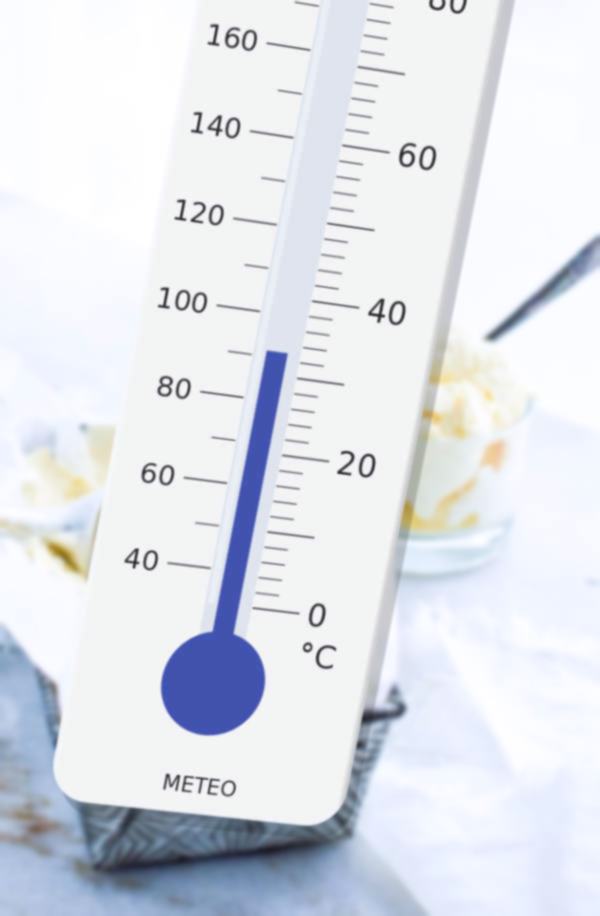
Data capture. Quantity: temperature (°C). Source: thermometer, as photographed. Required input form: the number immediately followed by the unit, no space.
33°C
